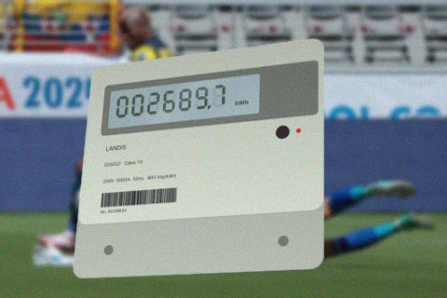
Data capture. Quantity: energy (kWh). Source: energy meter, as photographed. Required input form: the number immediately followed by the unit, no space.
2689.7kWh
